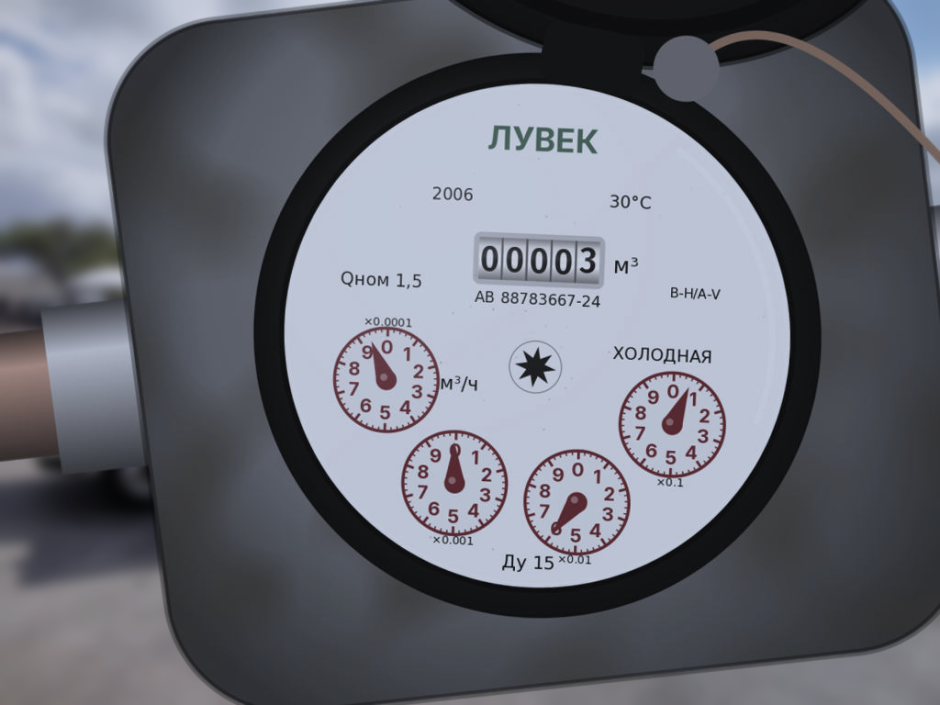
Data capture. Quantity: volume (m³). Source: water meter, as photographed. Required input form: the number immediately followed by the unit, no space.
3.0599m³
